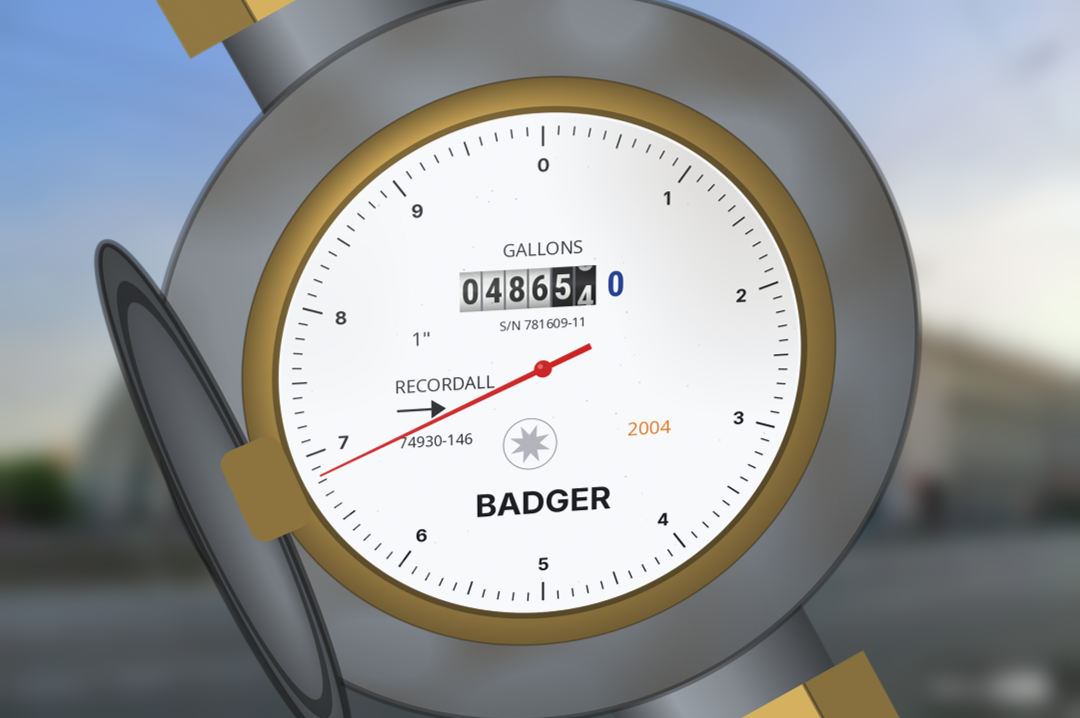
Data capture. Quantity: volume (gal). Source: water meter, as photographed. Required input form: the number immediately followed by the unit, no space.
486536.8gal
